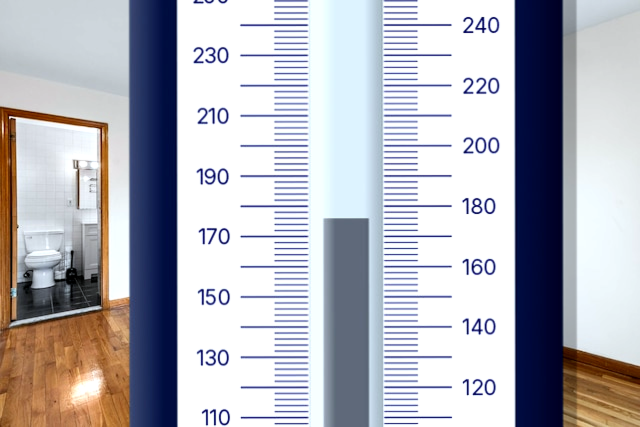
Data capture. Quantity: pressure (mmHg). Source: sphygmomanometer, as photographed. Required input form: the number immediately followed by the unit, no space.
176mmHg
